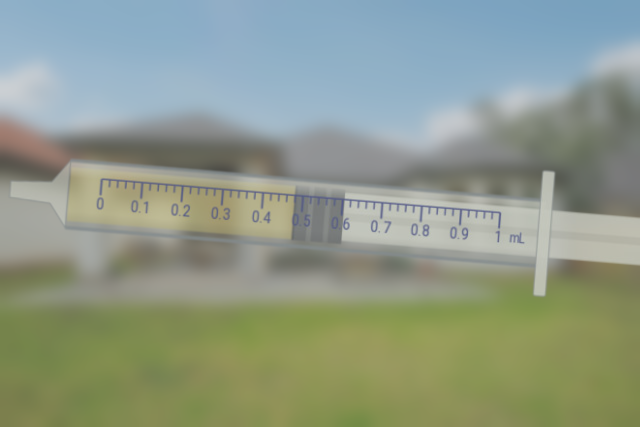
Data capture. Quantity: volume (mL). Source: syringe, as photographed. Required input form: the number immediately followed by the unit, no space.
0.48mL
